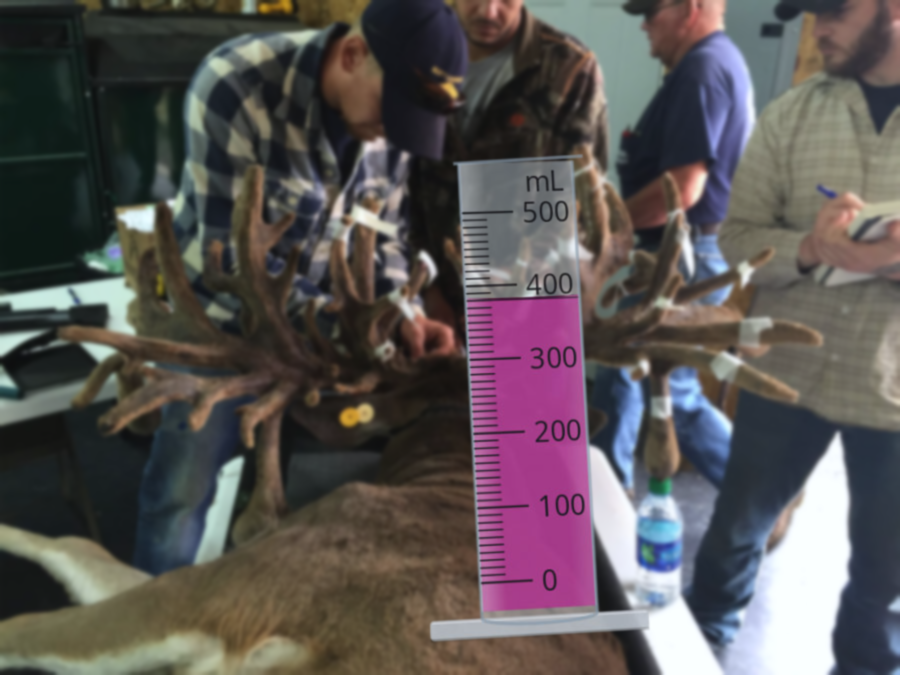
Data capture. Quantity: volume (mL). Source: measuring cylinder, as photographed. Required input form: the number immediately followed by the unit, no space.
380mL
